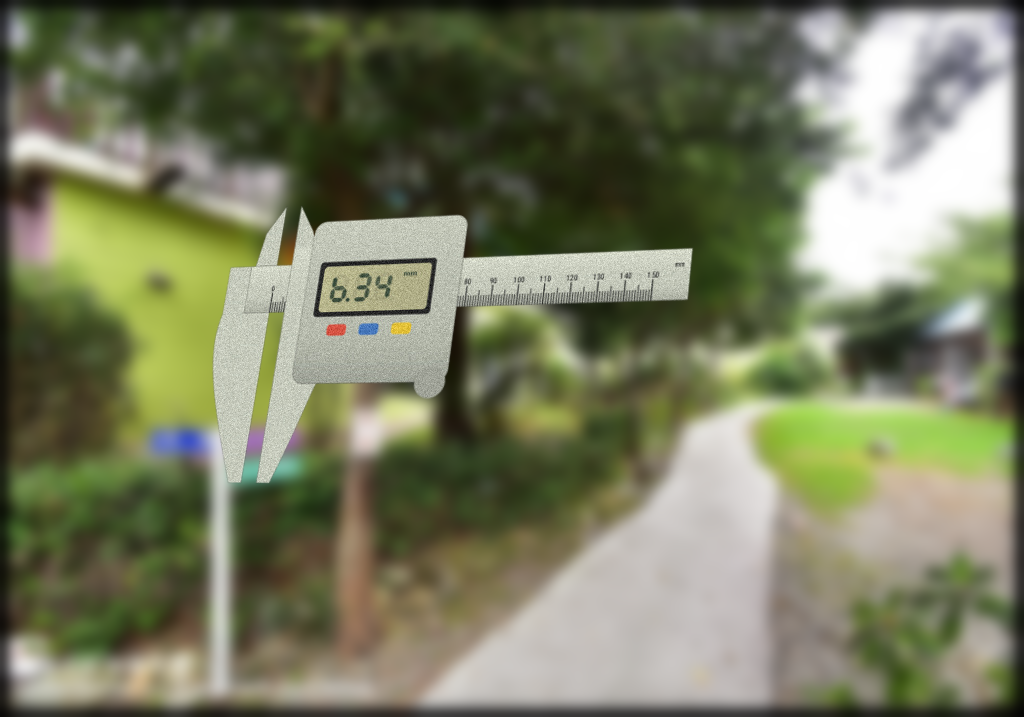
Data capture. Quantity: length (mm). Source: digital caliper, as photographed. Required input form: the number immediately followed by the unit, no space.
6.34mm
